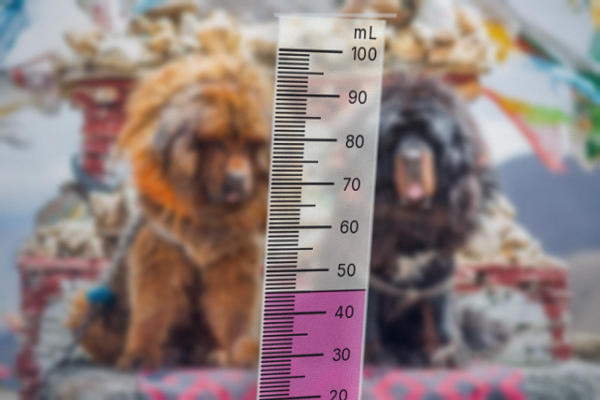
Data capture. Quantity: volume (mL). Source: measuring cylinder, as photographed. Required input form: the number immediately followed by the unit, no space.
45mL
